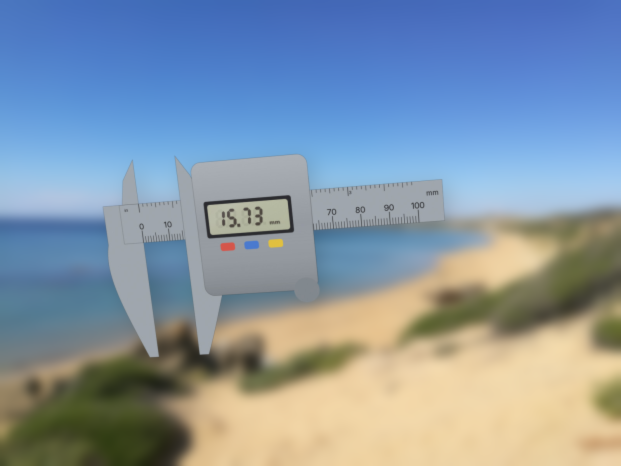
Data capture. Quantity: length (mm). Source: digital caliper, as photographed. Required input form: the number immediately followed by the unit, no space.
15.73mm
